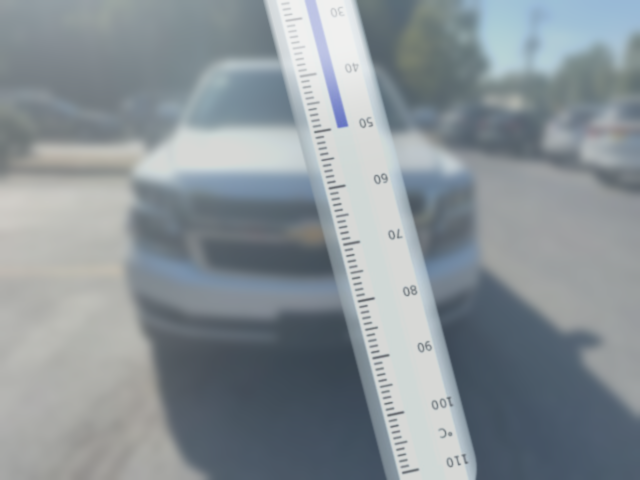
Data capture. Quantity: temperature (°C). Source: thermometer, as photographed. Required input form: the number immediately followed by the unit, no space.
50°C
